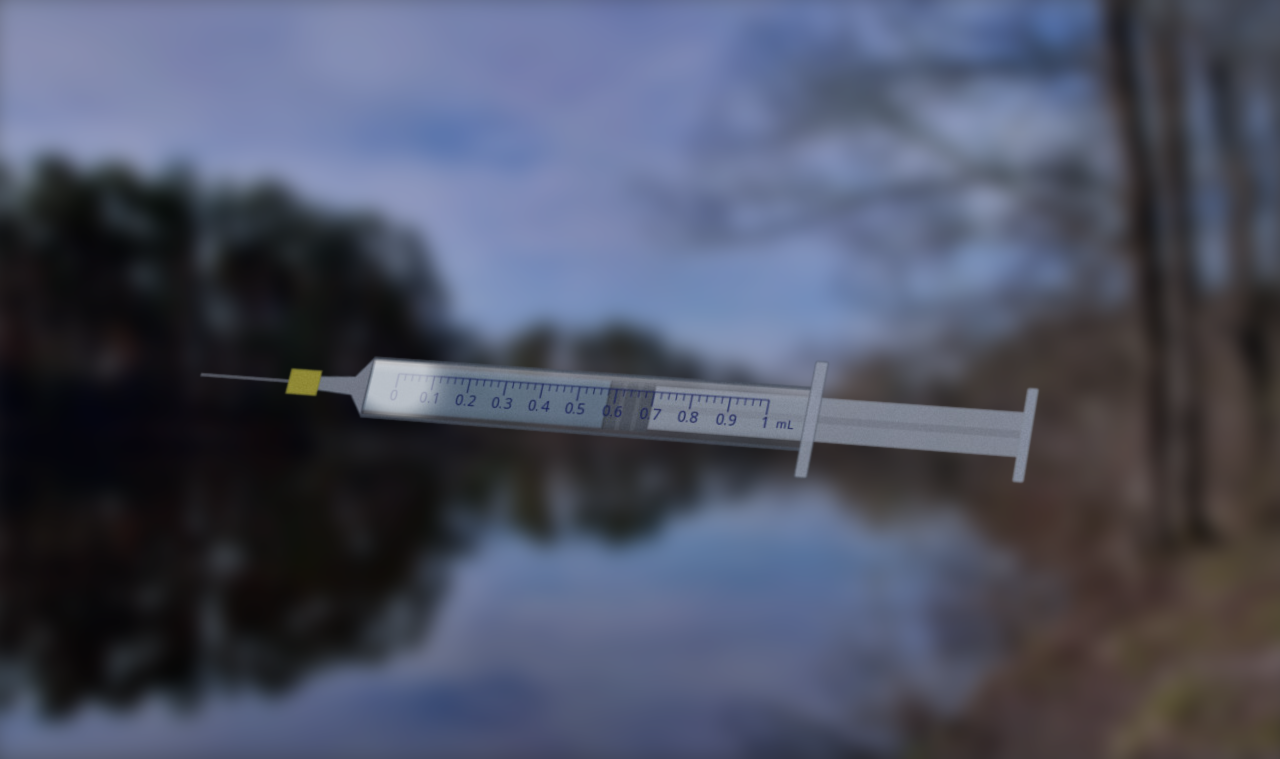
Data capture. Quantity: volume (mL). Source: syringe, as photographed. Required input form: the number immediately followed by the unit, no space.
0.58mL
